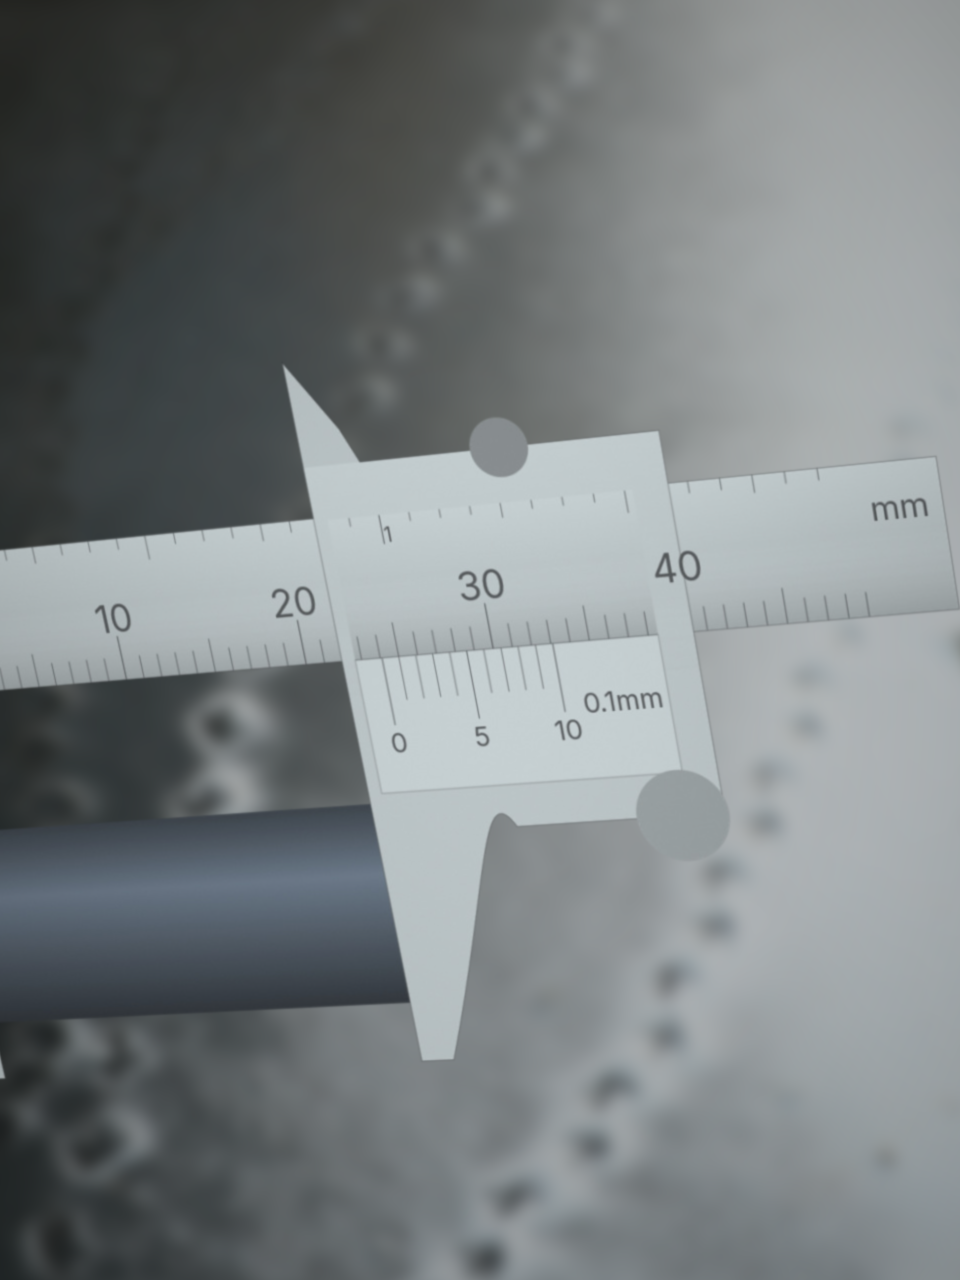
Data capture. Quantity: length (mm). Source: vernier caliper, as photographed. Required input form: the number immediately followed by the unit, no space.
24.1mm
